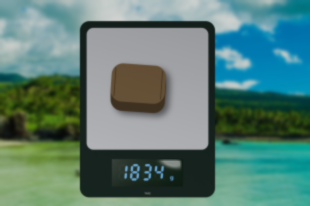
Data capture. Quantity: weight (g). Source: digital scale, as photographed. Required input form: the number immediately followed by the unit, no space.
1834g
